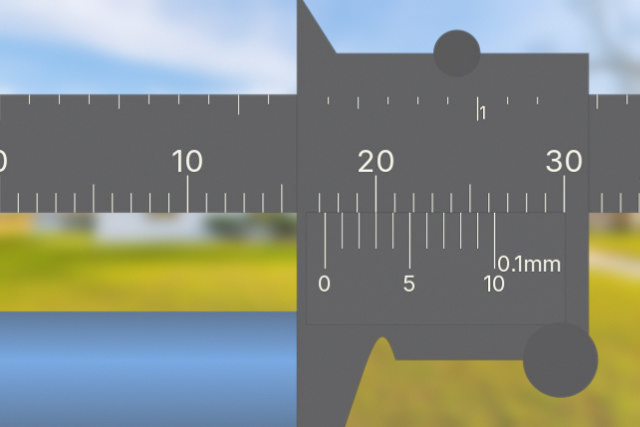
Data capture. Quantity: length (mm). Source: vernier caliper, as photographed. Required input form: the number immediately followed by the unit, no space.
17.3mm
